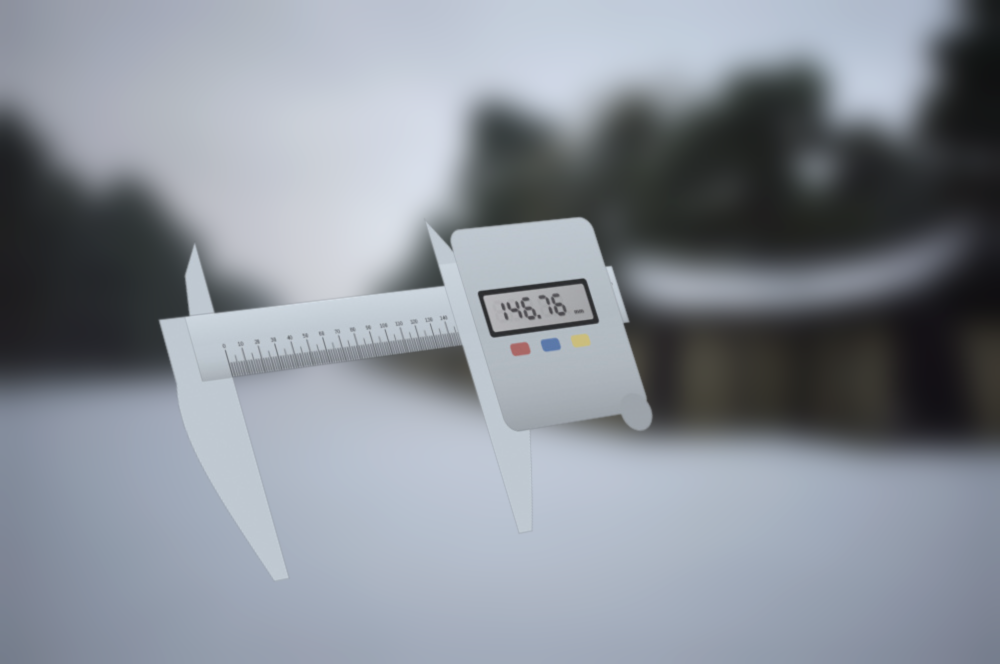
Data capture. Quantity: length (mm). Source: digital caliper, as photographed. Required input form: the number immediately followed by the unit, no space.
146.76mm
